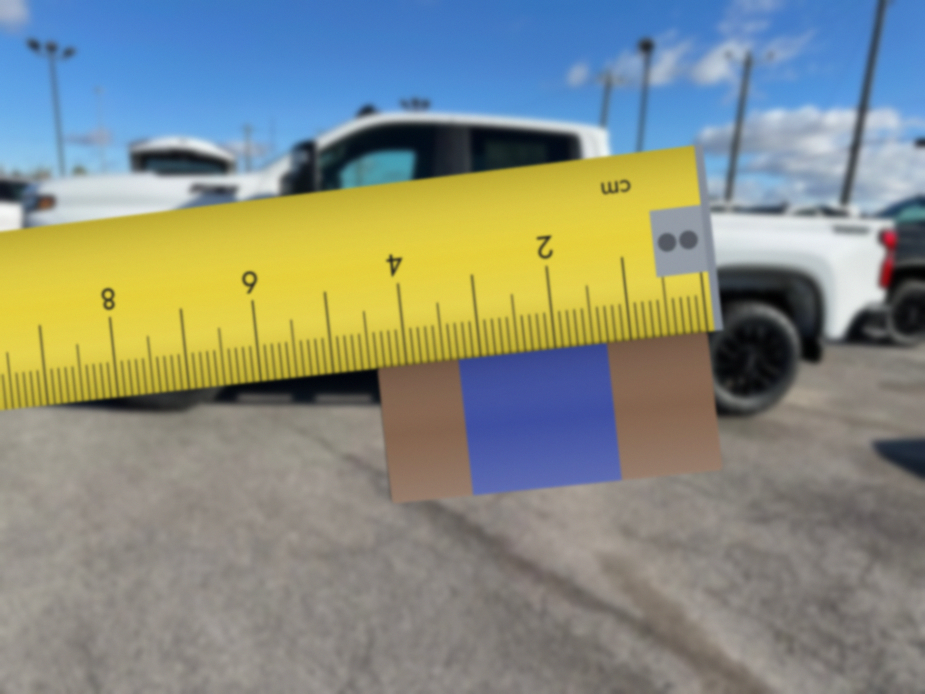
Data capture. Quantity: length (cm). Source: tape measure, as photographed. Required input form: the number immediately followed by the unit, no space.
4.4cm
